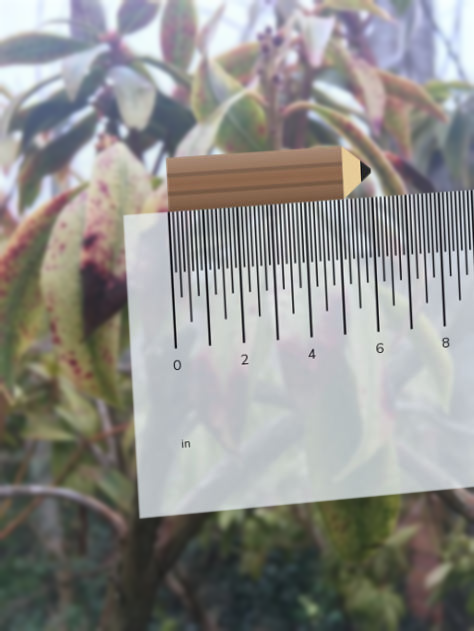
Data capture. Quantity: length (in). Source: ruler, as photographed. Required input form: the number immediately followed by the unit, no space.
6in
